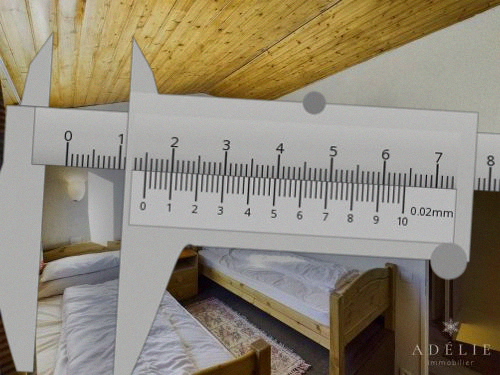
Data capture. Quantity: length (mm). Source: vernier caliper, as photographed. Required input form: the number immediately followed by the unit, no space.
15.0mm
